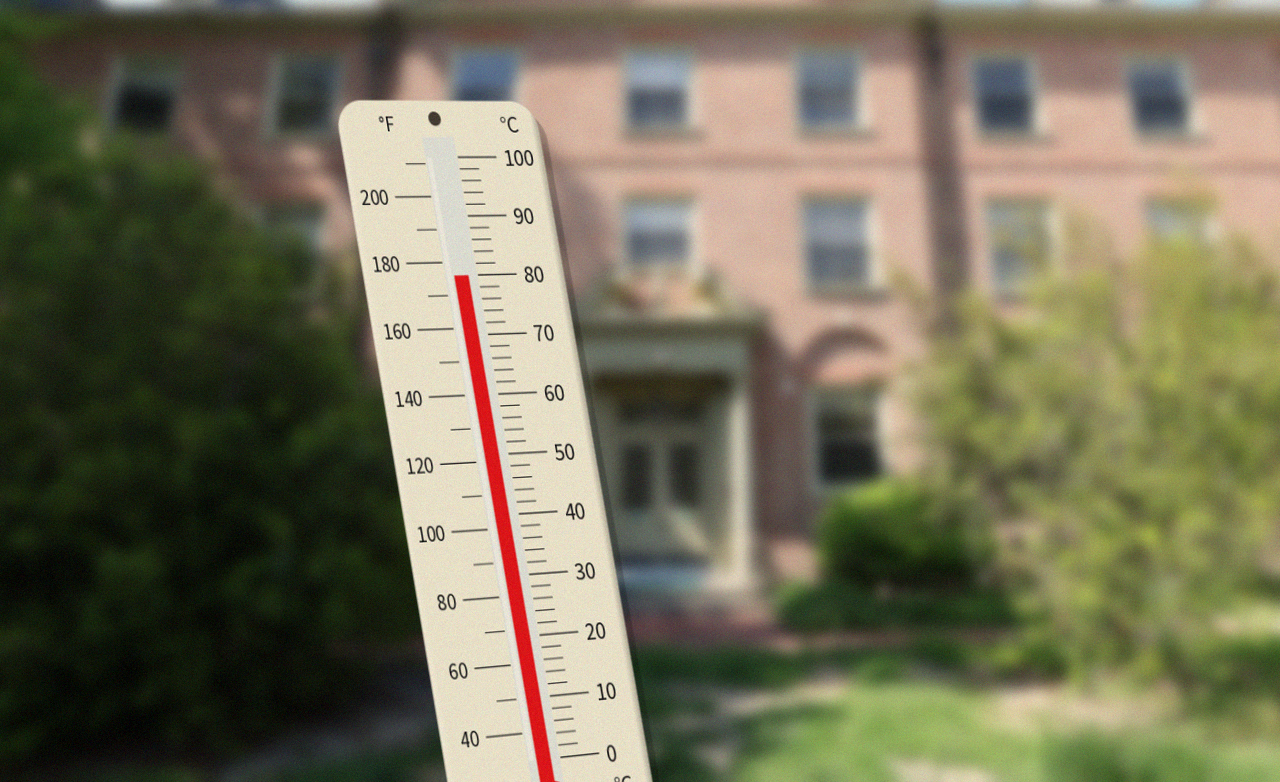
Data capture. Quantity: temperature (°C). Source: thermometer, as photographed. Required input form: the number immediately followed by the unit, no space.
80°C
